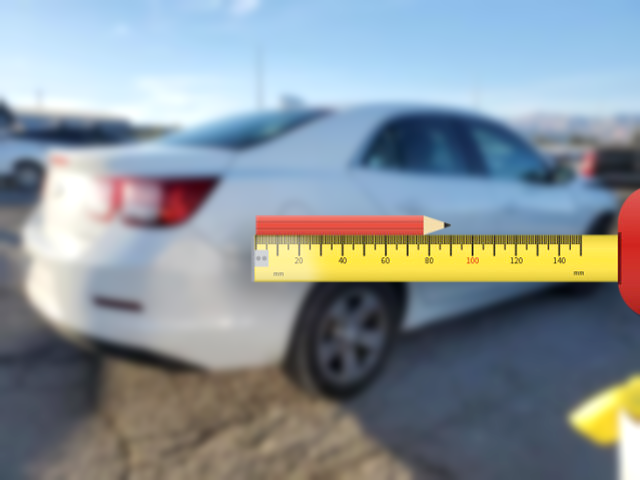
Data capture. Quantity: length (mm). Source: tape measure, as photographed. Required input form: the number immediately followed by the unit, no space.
90mm
